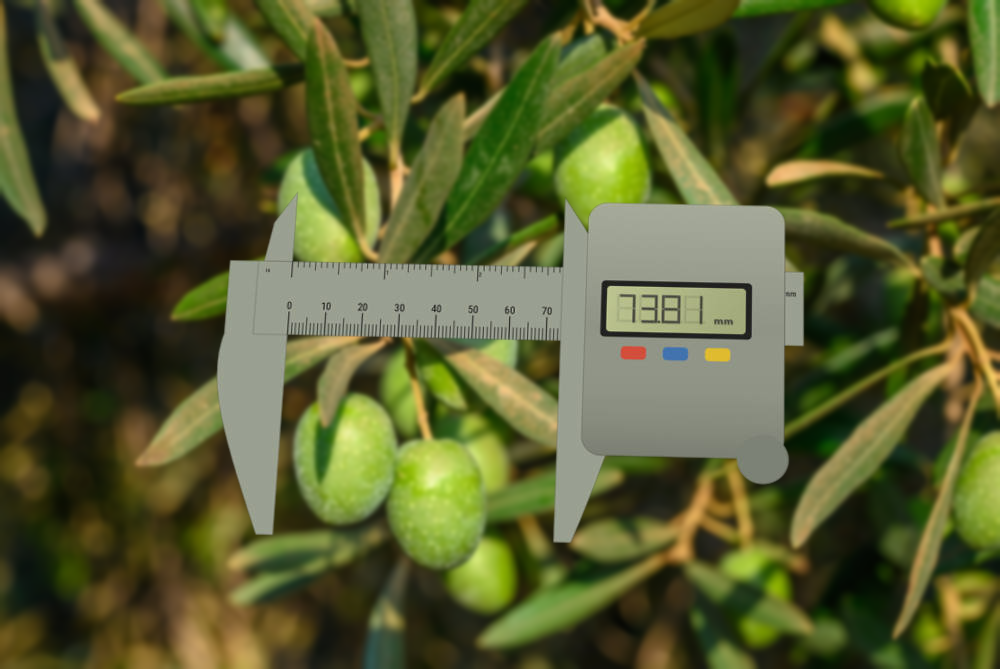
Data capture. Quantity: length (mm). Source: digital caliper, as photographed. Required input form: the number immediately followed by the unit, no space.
73.81mm
